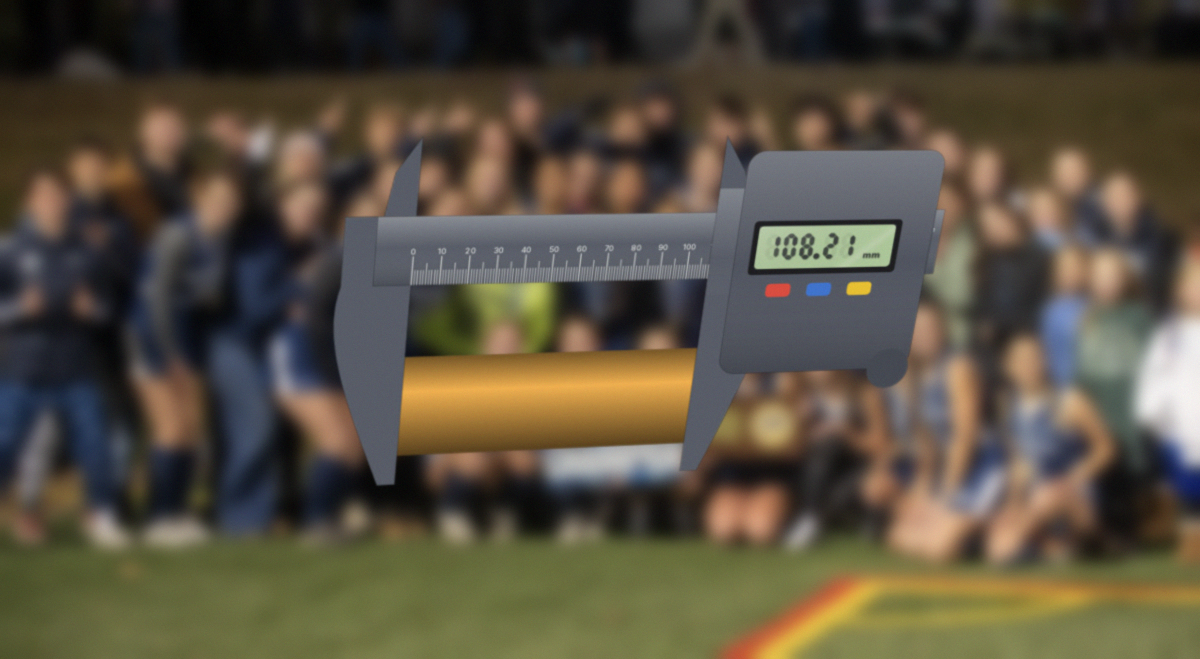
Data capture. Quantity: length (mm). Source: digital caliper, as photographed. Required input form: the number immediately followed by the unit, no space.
108.21mm
